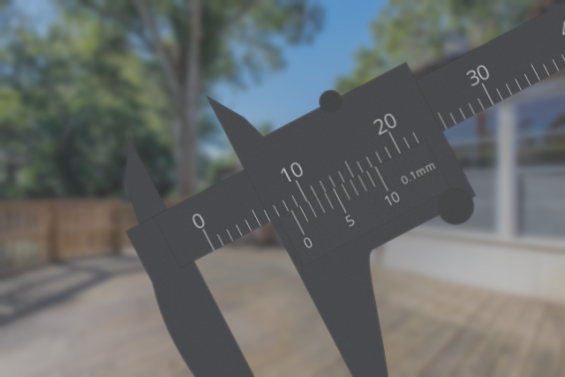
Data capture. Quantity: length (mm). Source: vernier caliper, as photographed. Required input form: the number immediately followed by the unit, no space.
8.3mm
